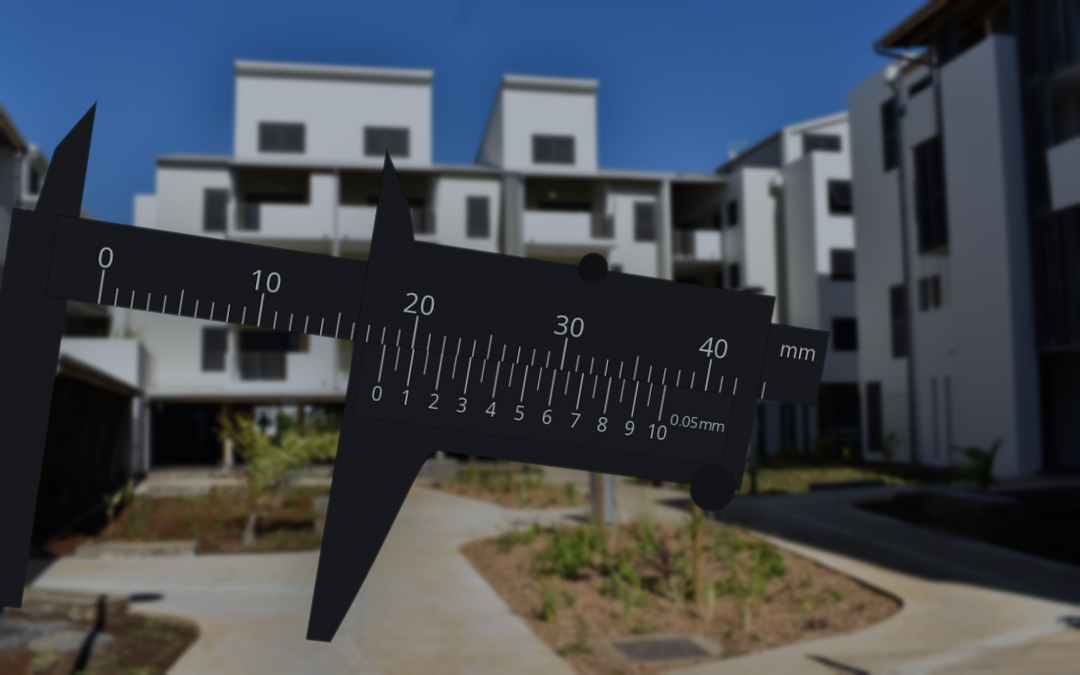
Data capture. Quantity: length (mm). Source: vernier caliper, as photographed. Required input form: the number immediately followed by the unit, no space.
18.2mm
